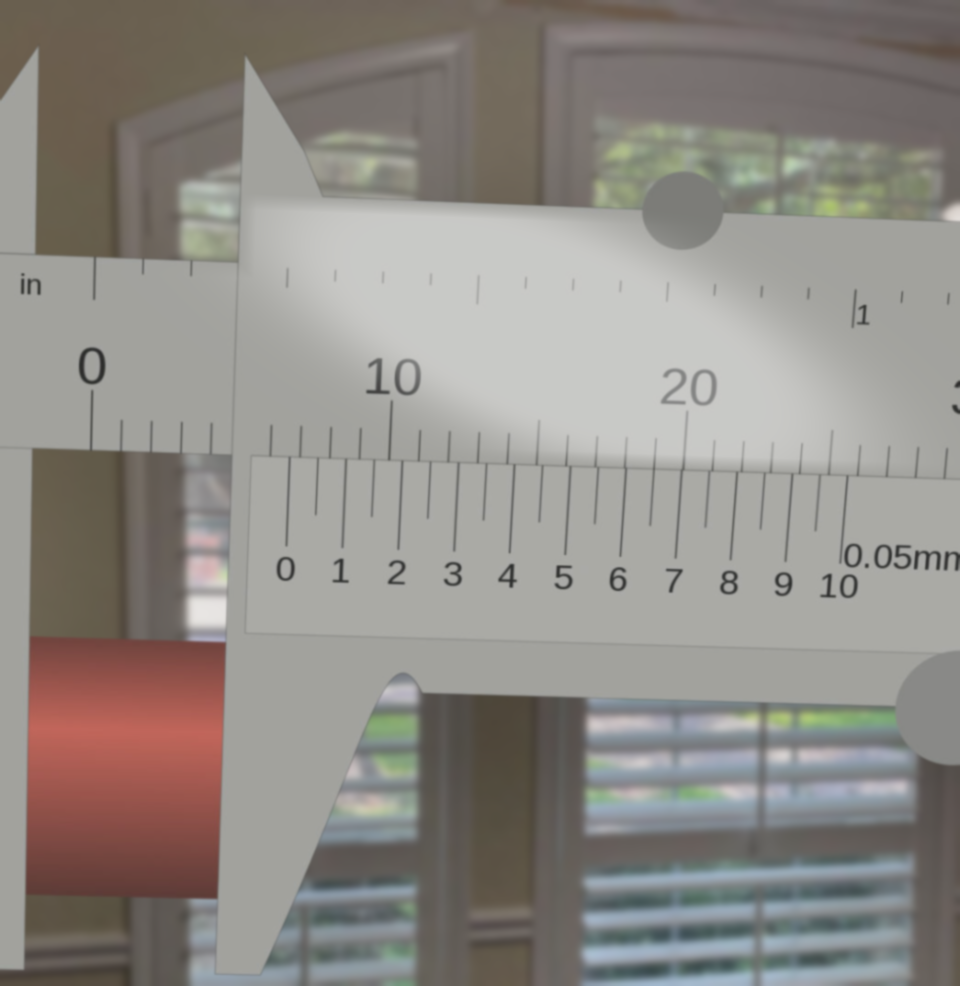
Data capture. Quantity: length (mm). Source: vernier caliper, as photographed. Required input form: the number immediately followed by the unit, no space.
6.65mm
